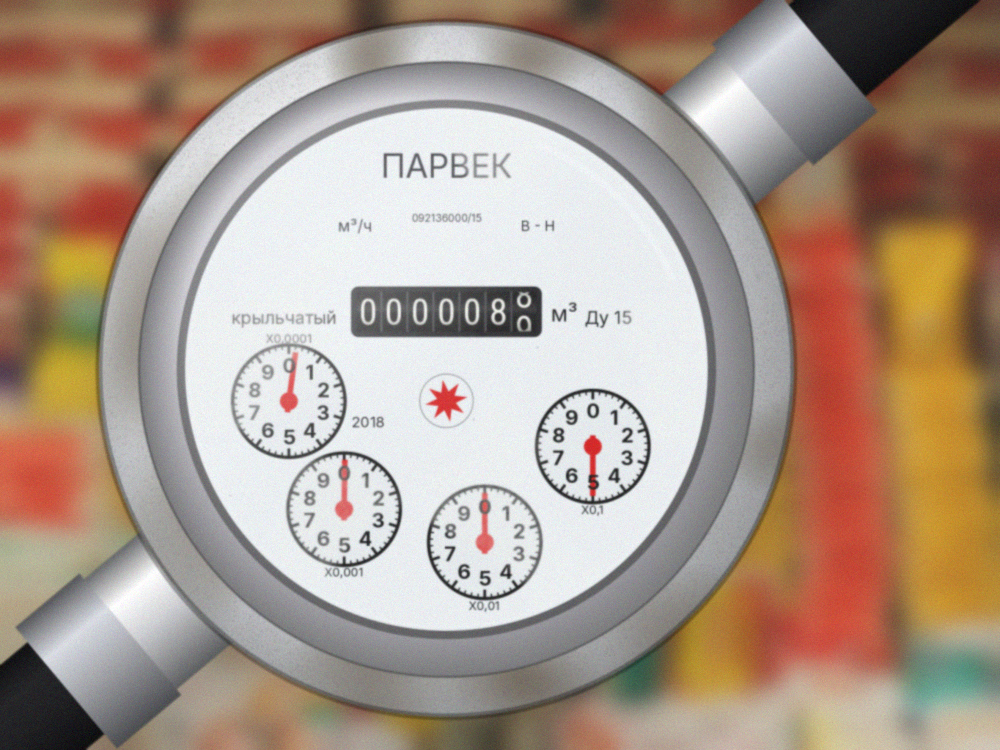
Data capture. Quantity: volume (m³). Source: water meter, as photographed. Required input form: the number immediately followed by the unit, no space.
88.5000m³
